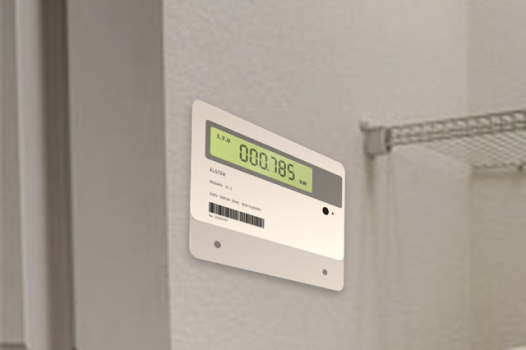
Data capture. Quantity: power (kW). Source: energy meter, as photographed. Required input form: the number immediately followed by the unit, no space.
0.785kW
